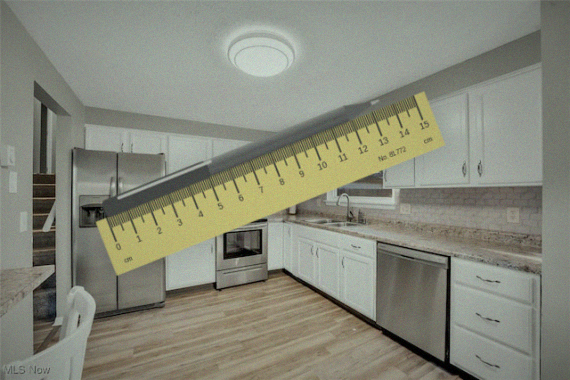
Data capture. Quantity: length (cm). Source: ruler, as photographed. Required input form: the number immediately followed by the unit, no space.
13.5cm
